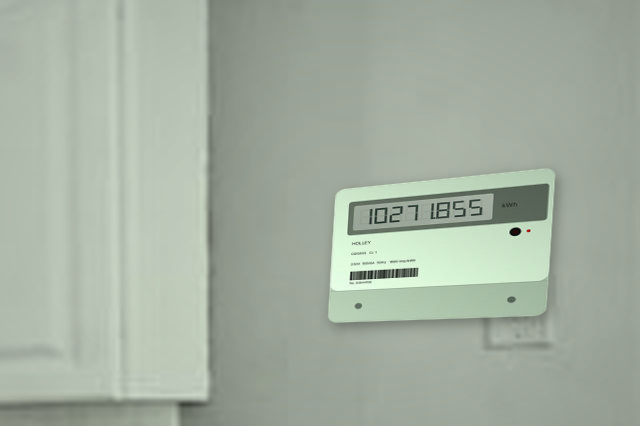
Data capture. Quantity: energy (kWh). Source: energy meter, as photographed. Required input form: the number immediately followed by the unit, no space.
10271.855kWh
